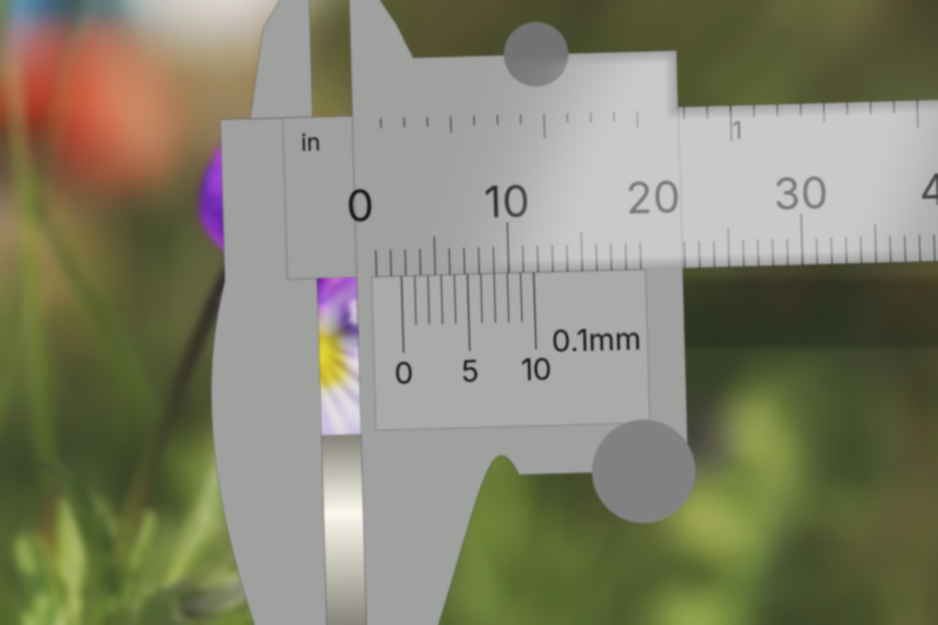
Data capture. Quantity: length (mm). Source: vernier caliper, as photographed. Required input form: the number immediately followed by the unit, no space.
2.7mm
